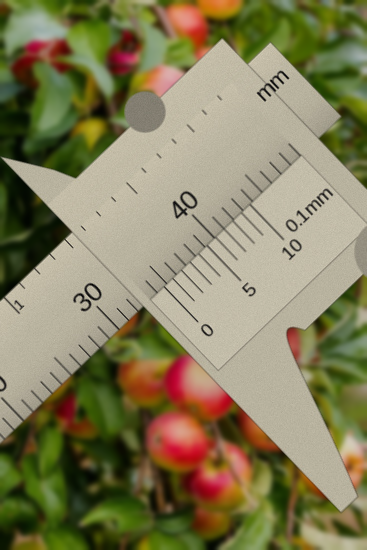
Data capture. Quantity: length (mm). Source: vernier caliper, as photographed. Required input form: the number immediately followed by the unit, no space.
34.7mm
